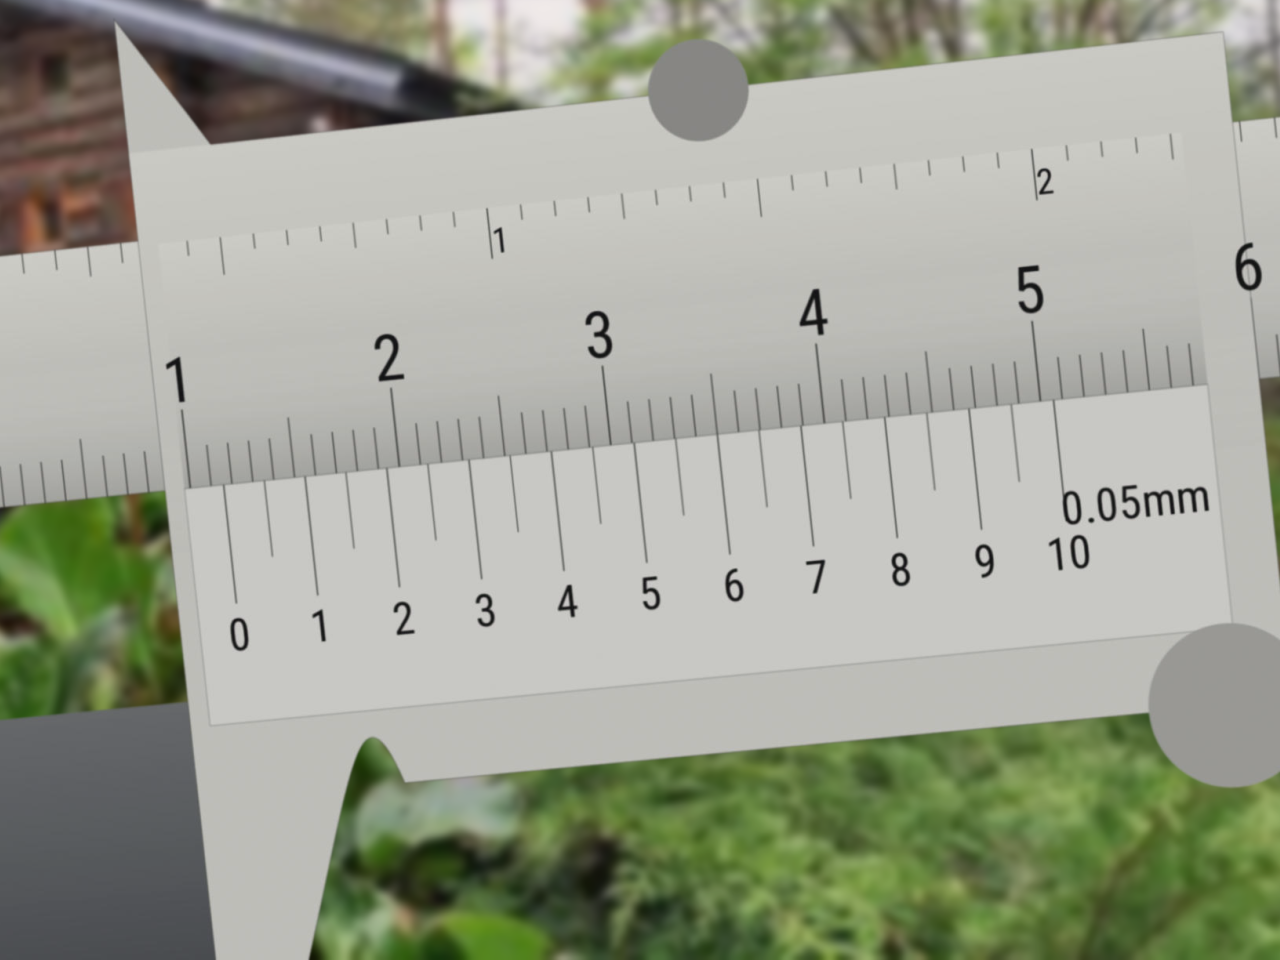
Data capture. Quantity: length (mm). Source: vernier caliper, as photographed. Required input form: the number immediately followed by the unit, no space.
11.6mm
